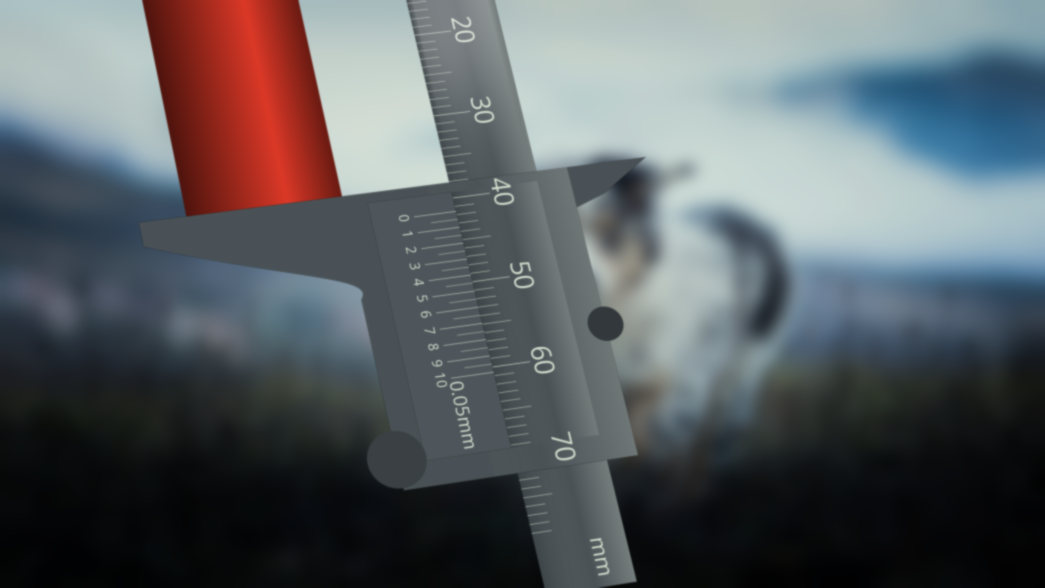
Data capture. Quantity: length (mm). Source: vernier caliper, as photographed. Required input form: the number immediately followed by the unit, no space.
41.6mm
